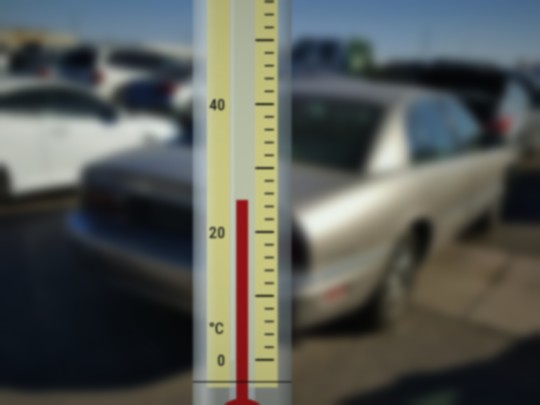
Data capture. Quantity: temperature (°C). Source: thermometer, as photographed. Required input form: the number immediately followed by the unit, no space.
25°C
